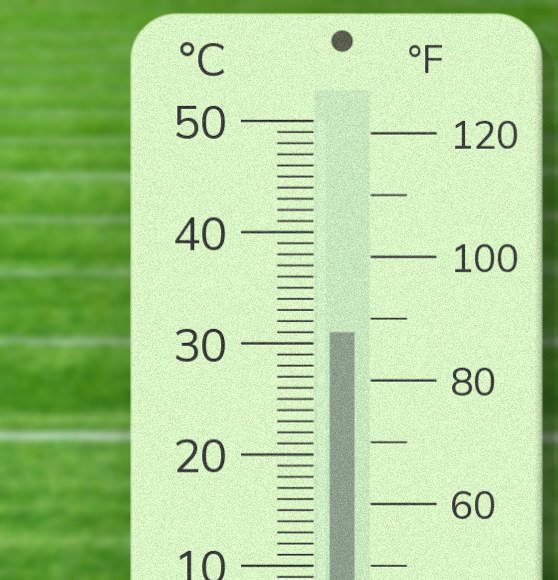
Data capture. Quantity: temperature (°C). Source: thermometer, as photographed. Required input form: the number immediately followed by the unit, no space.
31°C
